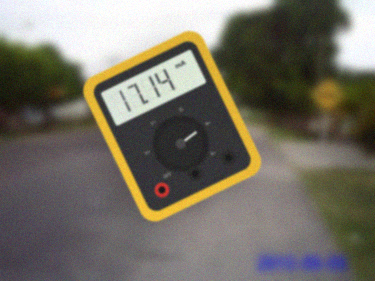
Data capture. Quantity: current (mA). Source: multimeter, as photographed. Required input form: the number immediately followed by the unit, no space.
17.14mA
